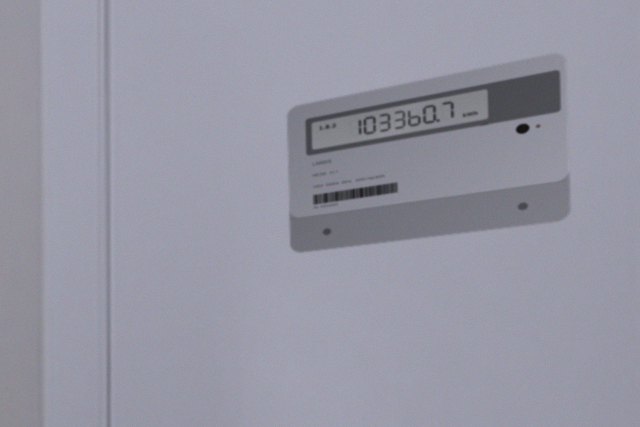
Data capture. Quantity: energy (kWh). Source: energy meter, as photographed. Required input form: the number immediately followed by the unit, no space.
103360.7kWh
